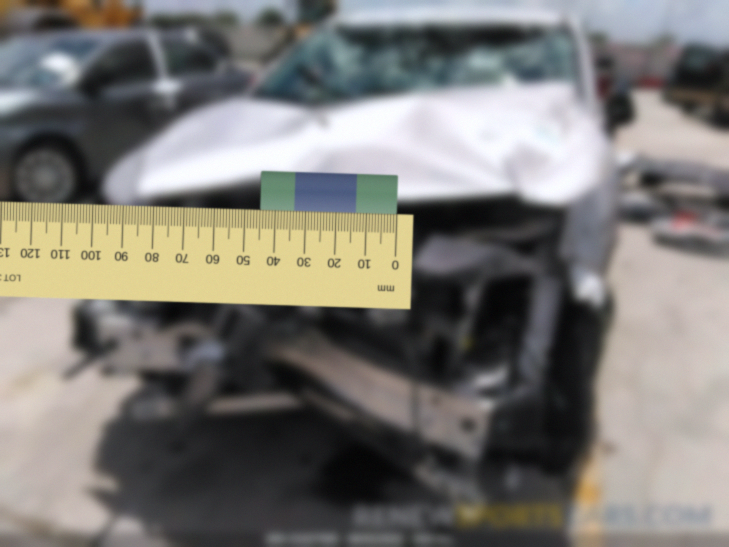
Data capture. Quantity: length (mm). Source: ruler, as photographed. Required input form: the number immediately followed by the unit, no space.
45mm
